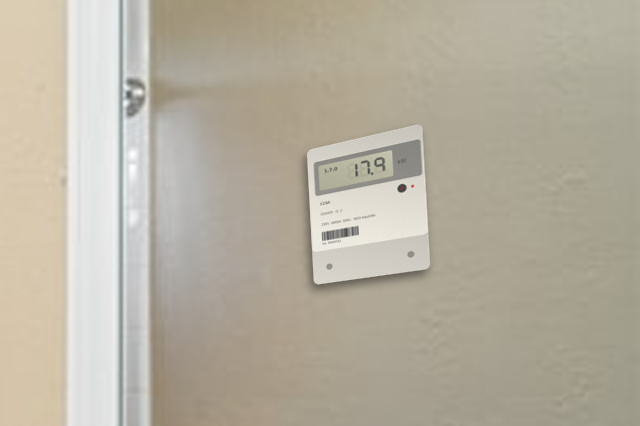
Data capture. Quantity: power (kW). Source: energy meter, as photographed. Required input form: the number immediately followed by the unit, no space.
17.9kW
